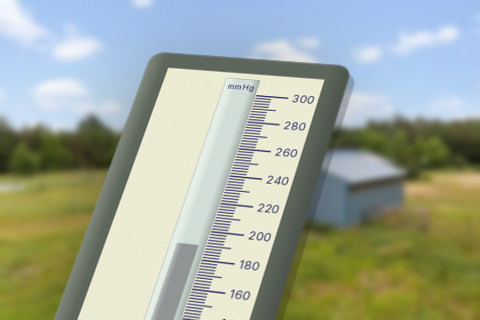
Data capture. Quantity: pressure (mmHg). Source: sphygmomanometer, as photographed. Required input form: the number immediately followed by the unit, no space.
190mmHg
